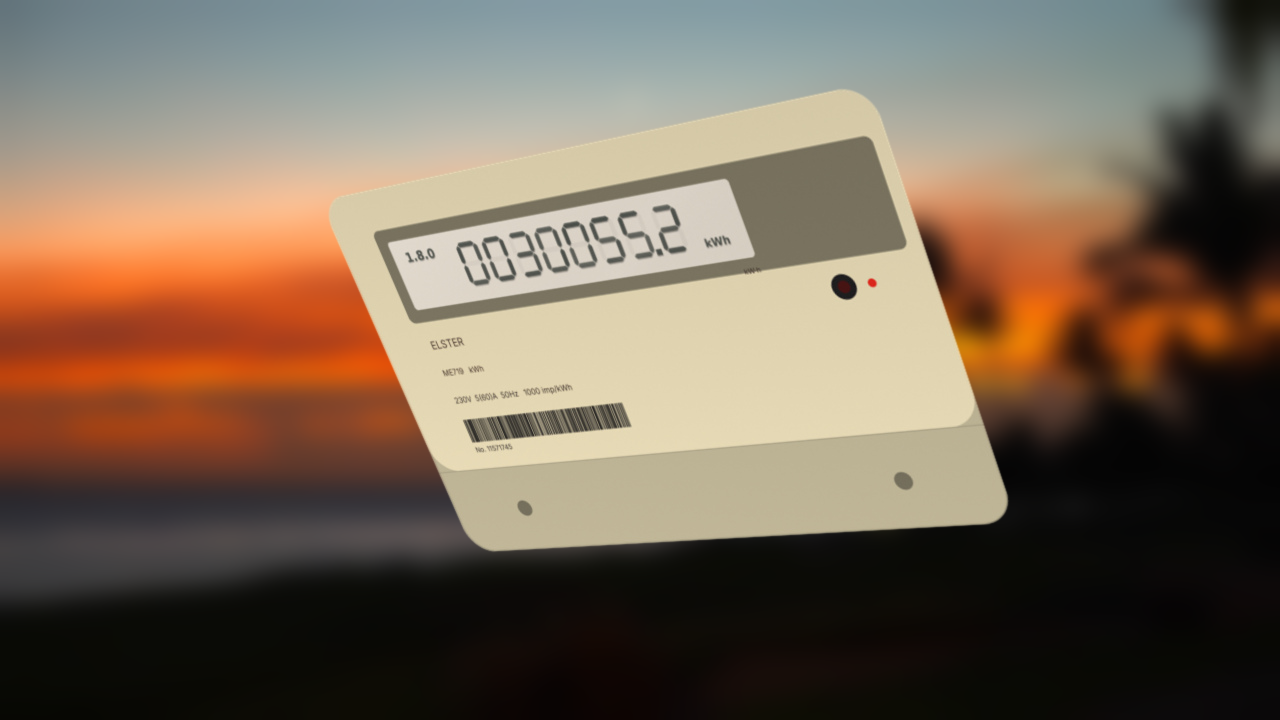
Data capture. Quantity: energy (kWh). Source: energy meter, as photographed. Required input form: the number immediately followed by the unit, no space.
30055.2kWh
